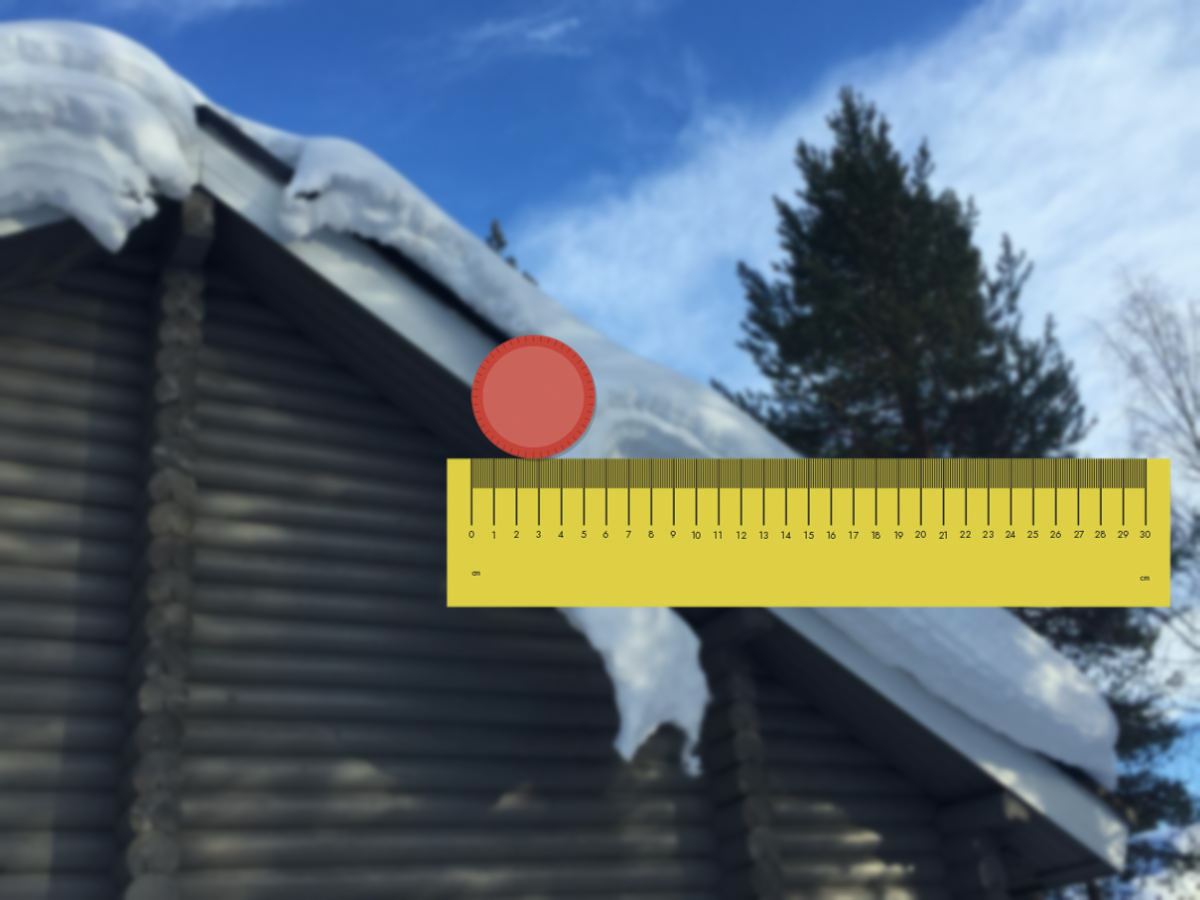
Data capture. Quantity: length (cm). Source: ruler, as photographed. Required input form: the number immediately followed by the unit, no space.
5.5cm
